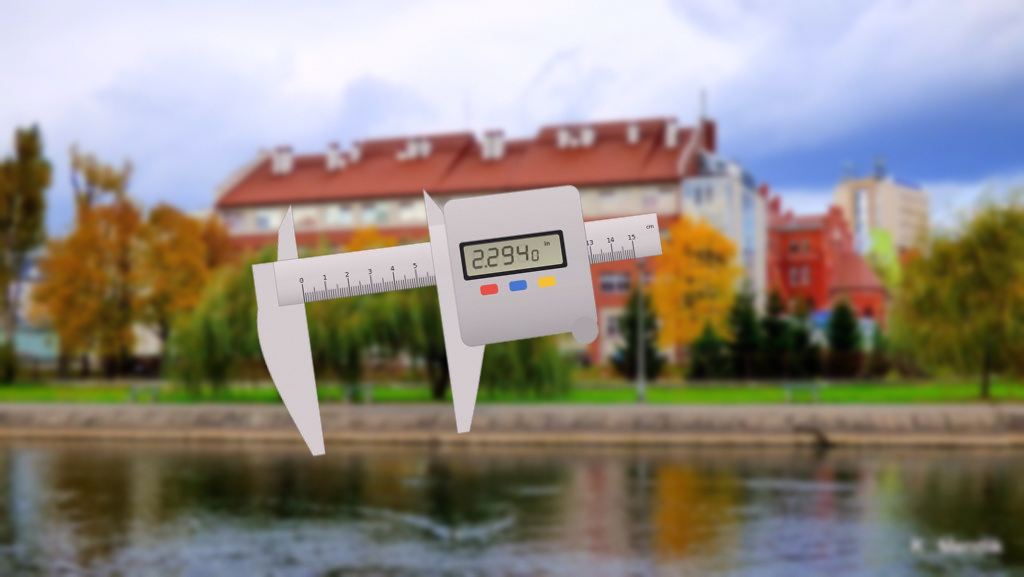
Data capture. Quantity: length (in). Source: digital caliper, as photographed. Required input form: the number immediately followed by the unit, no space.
2.2940in
